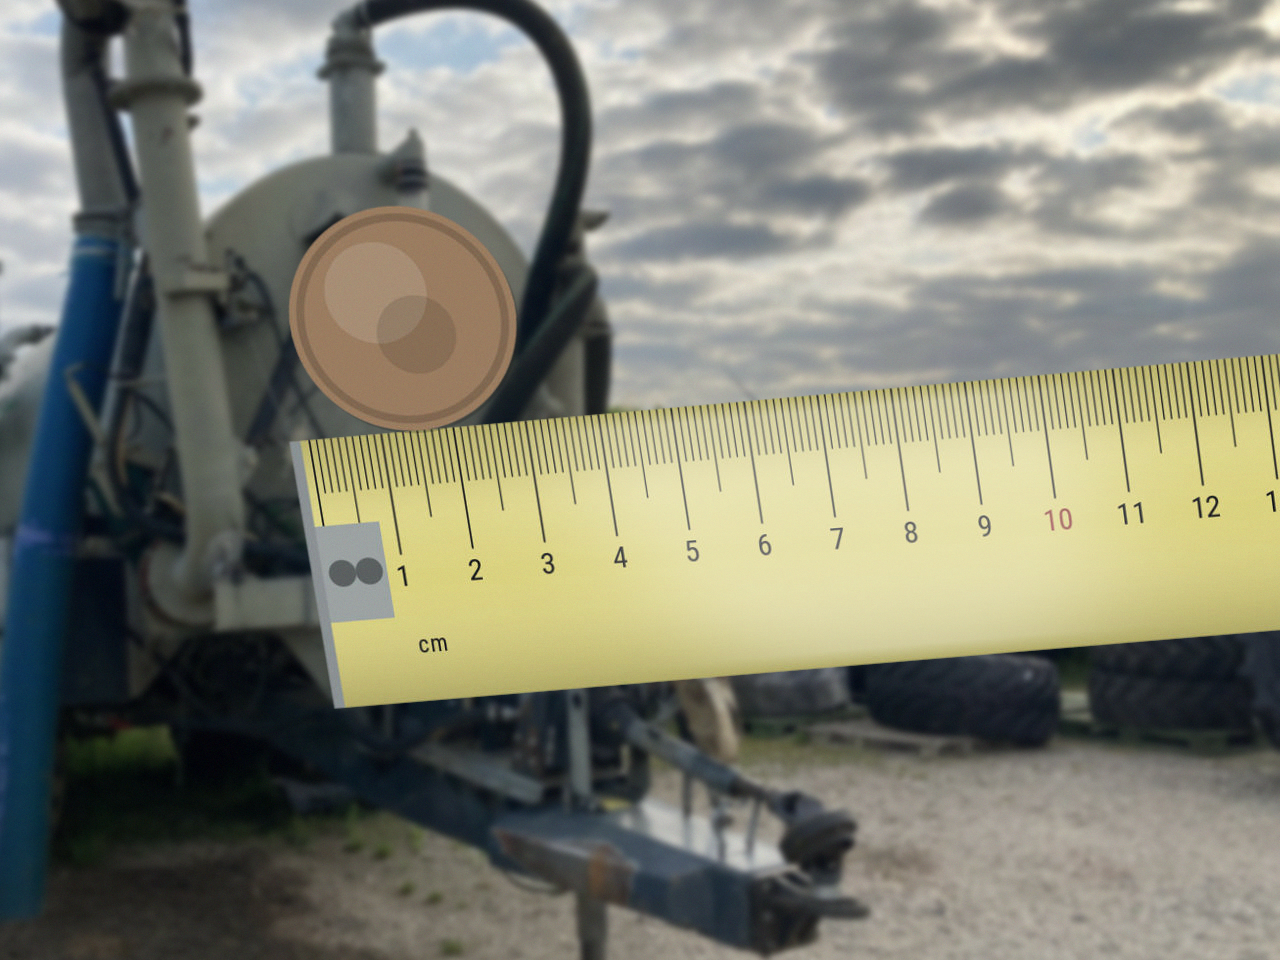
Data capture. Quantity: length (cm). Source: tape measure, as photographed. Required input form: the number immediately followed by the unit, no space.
3.1cm
